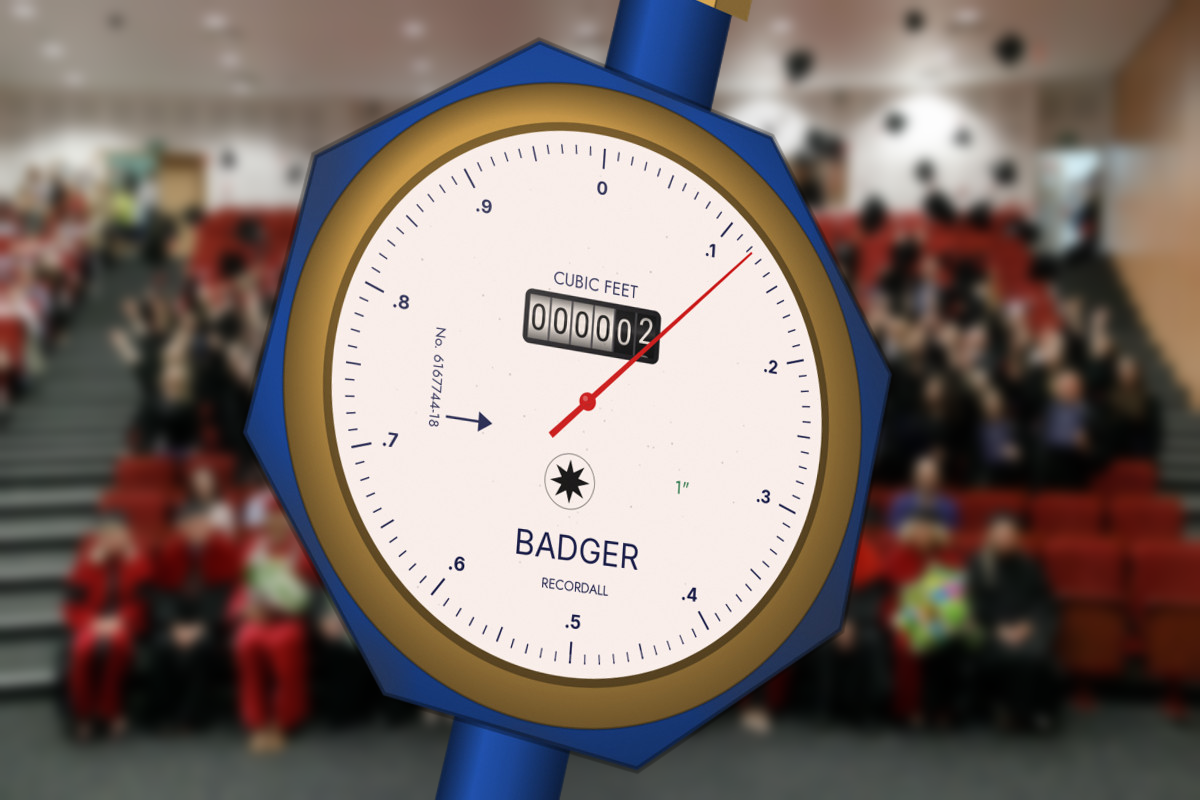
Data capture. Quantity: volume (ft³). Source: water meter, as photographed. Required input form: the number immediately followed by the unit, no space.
2.12ft³
